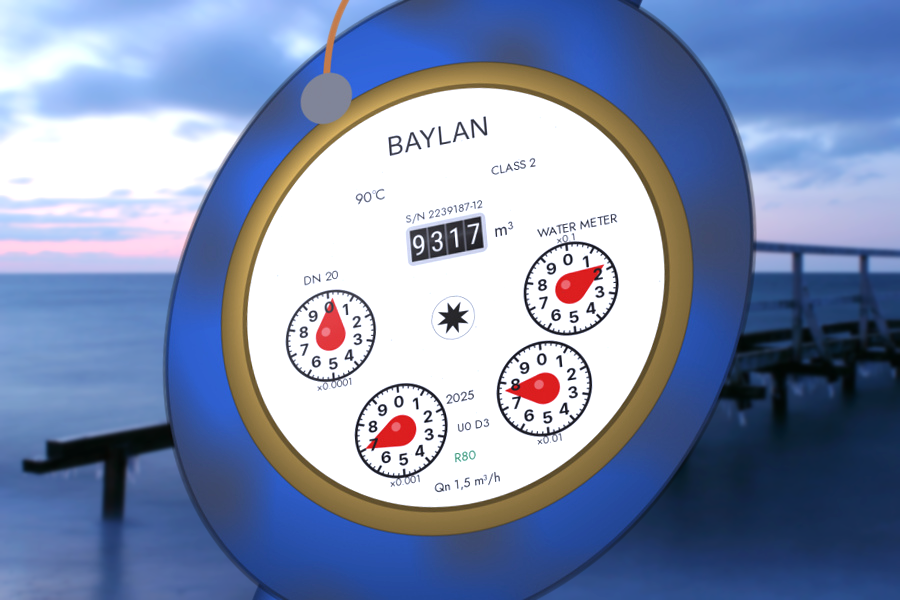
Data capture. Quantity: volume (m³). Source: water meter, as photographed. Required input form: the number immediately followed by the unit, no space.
9317.1770m³
